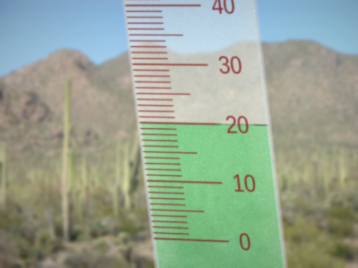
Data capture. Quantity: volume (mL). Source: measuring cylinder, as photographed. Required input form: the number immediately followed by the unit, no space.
20mL
